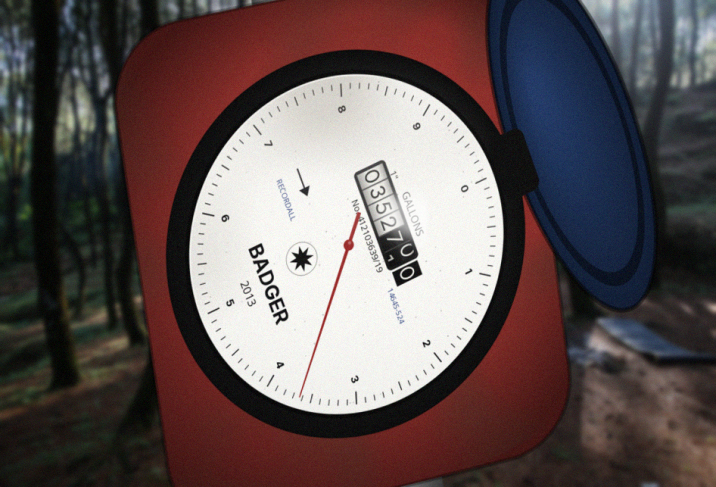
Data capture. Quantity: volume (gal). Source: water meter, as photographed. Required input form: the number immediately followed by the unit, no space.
352703.6gal
